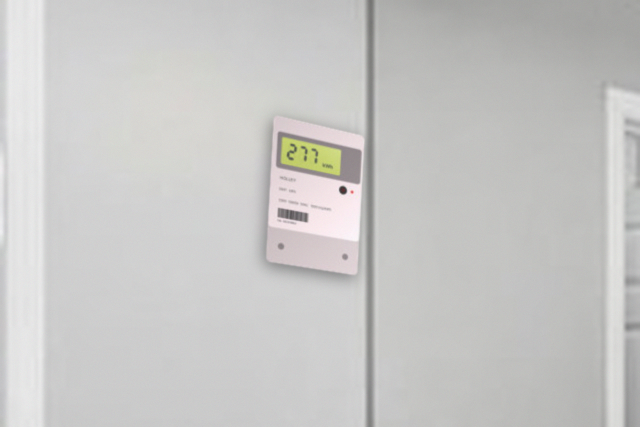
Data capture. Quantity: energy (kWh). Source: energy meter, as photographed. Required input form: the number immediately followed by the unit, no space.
277kWh
